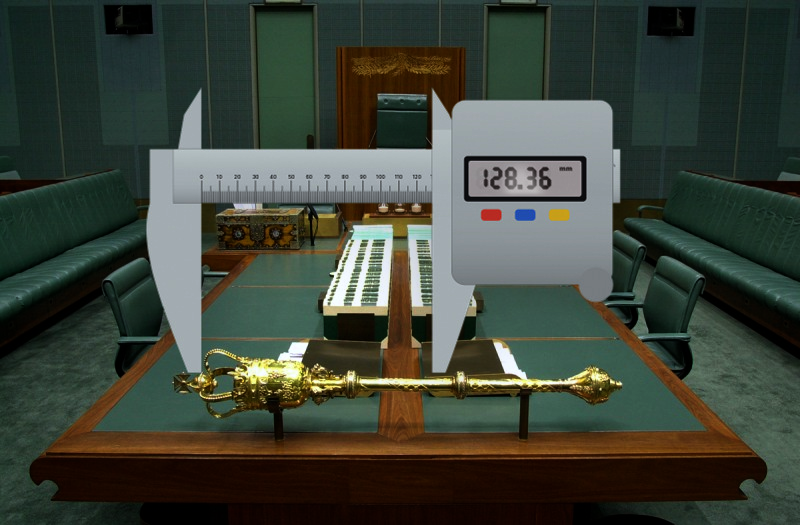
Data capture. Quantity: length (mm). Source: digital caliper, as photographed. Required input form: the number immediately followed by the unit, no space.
128.36mm
